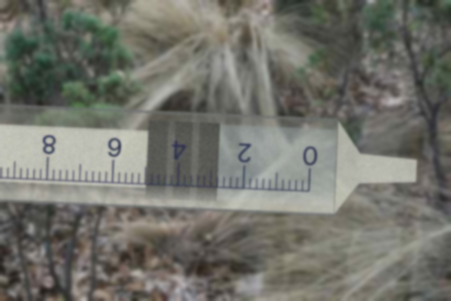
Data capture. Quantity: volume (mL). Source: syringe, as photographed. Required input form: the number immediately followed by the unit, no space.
2.8mL
